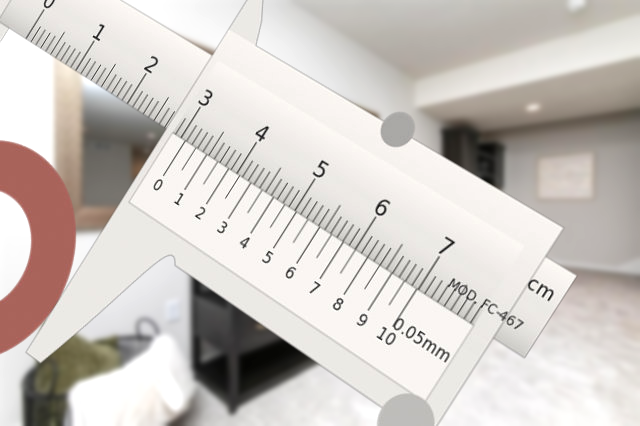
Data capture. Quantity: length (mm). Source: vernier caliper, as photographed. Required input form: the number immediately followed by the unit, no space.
30.8mm
